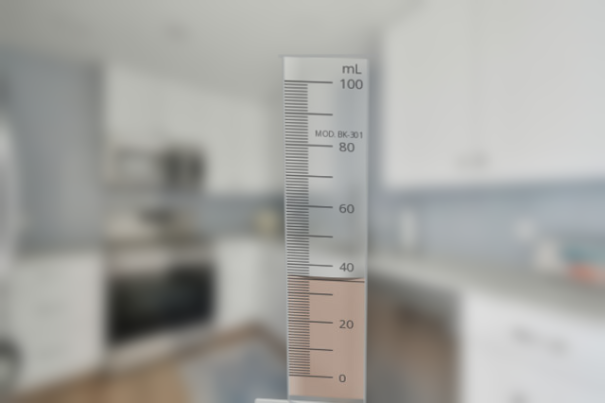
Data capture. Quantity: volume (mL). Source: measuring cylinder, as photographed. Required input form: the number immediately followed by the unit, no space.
35mL
